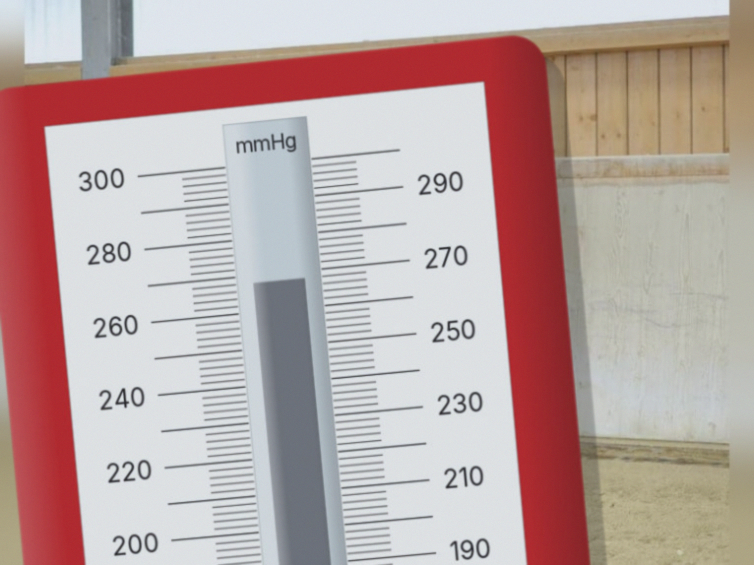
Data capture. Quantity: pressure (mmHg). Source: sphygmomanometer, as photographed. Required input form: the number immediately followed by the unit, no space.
268mmHg
